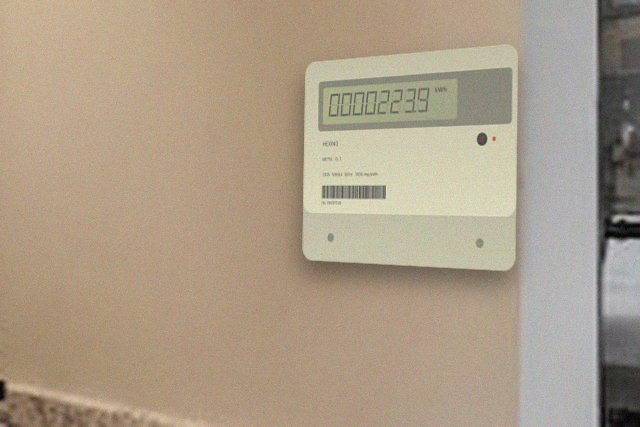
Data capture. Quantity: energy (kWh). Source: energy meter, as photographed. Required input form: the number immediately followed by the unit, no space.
223.9kWh
